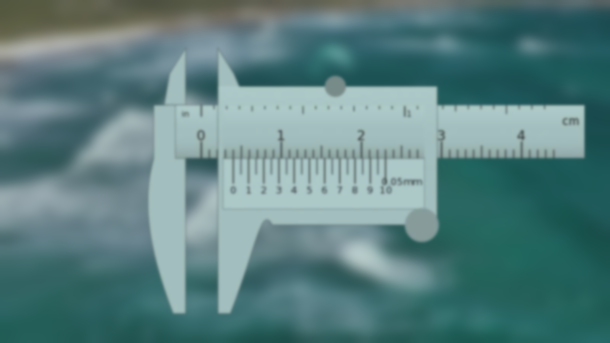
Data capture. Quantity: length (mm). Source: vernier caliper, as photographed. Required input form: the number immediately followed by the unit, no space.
4.0mm
